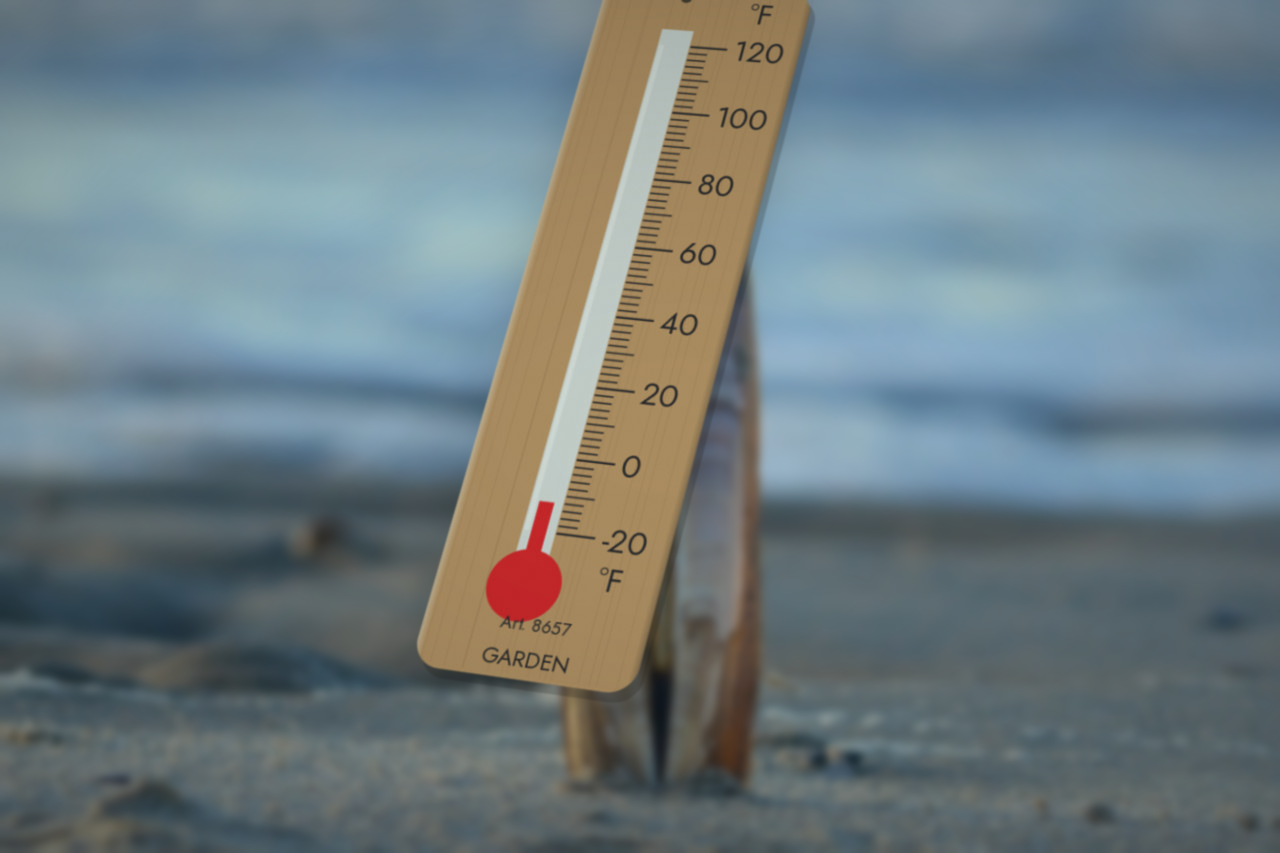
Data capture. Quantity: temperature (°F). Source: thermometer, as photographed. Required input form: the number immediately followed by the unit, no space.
-12°F
